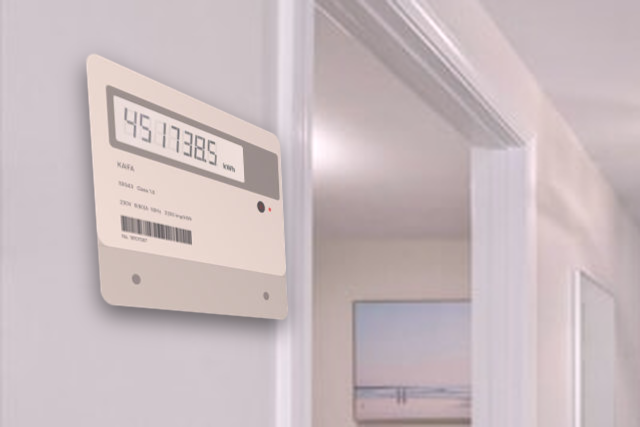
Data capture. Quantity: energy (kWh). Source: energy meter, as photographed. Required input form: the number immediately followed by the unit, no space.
451738.5kWh
